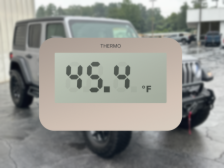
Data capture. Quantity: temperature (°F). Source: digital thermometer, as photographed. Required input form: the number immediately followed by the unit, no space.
45.4°F
